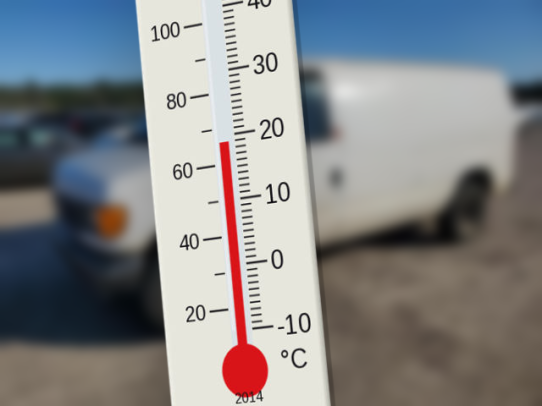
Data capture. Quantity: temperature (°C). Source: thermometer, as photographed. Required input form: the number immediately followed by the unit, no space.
19°C
